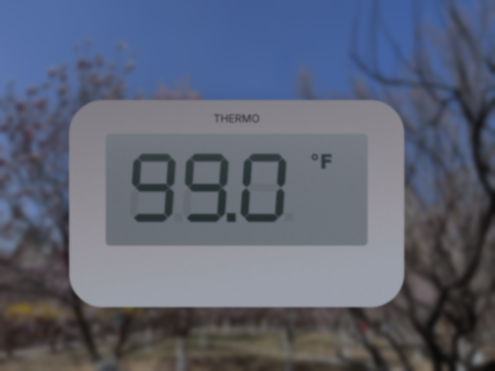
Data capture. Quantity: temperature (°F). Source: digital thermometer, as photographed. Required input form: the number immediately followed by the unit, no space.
99.0°F
